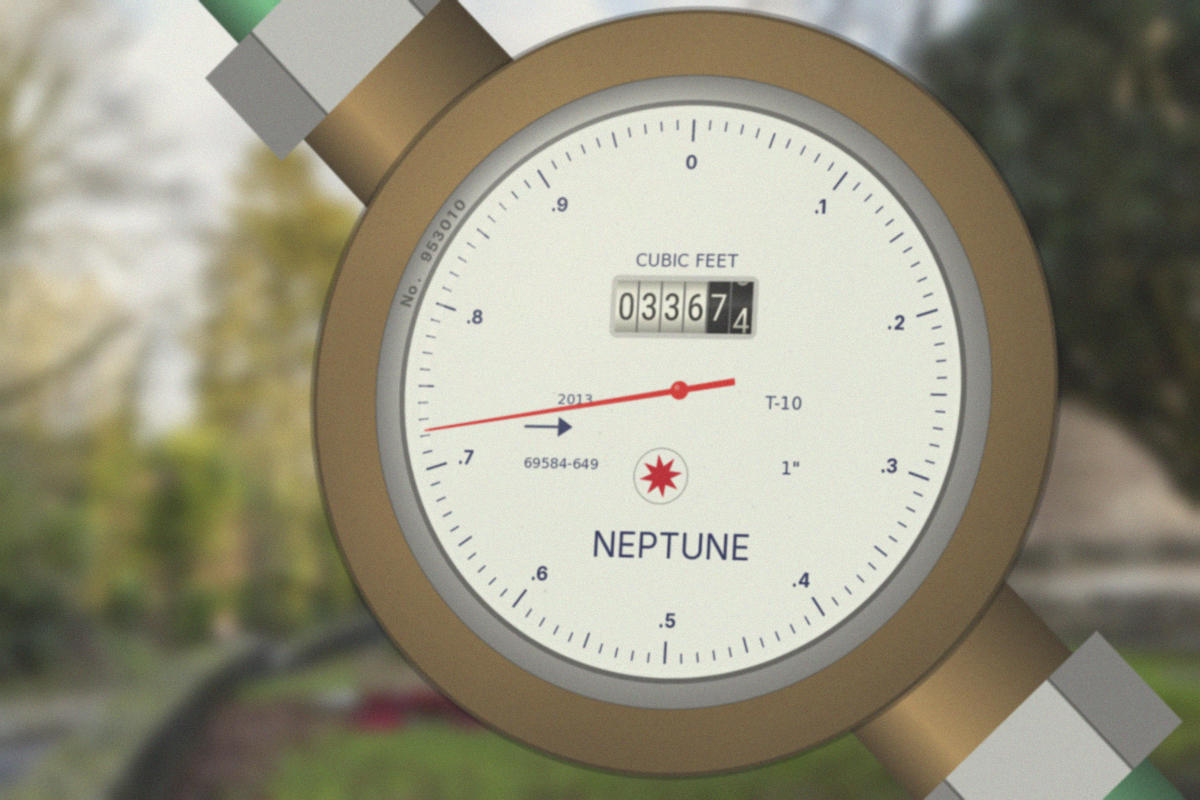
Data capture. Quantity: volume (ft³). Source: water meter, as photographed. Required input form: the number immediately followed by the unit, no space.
33673.72ft³
